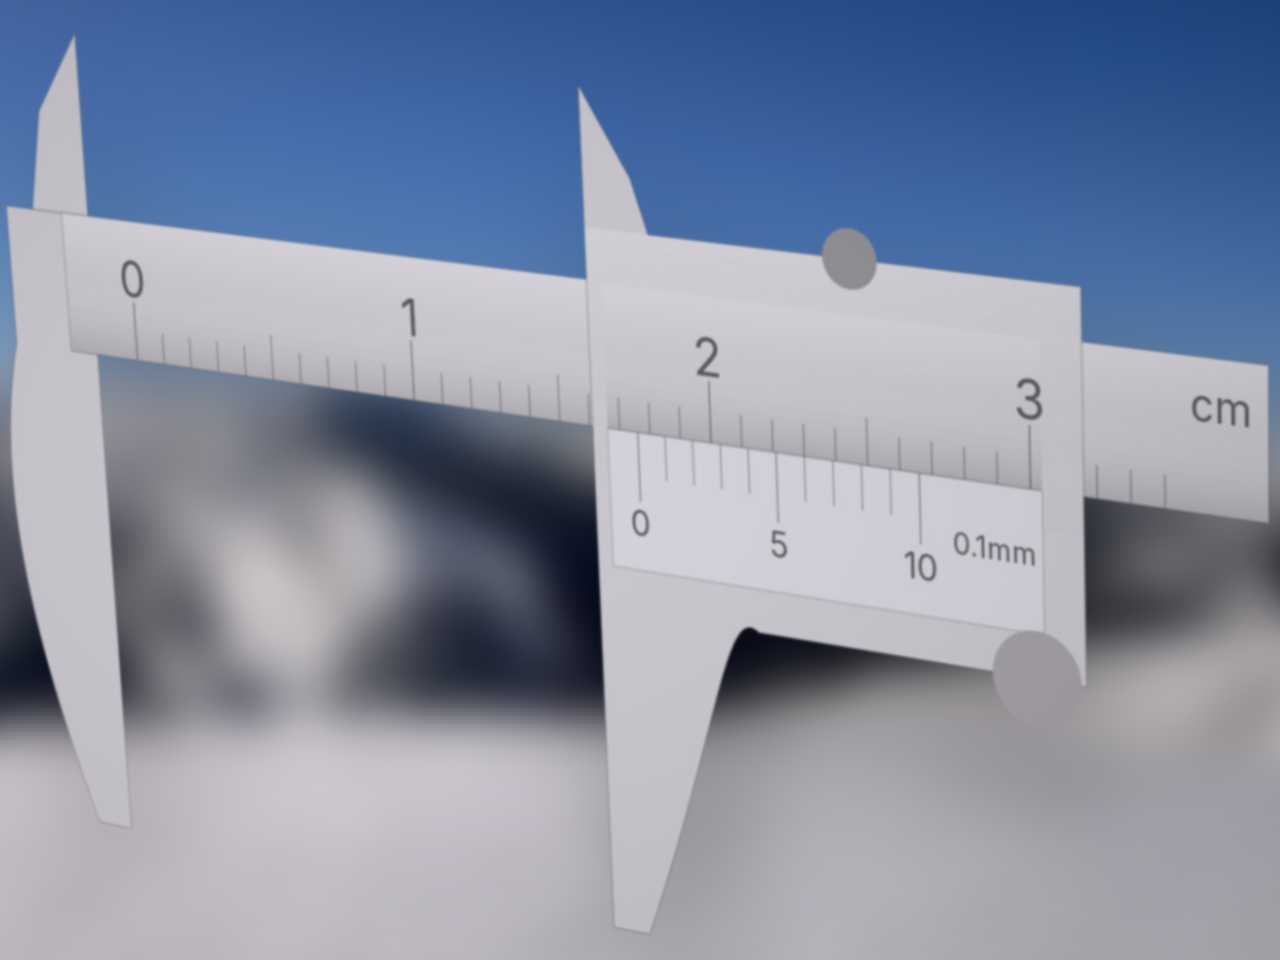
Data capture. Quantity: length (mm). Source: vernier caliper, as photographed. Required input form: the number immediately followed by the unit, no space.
17.6mm
